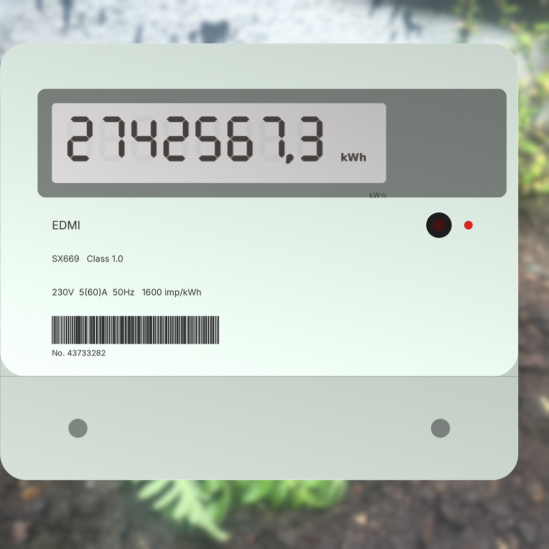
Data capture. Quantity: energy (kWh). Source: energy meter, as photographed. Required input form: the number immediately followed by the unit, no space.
2742567.3kWh
